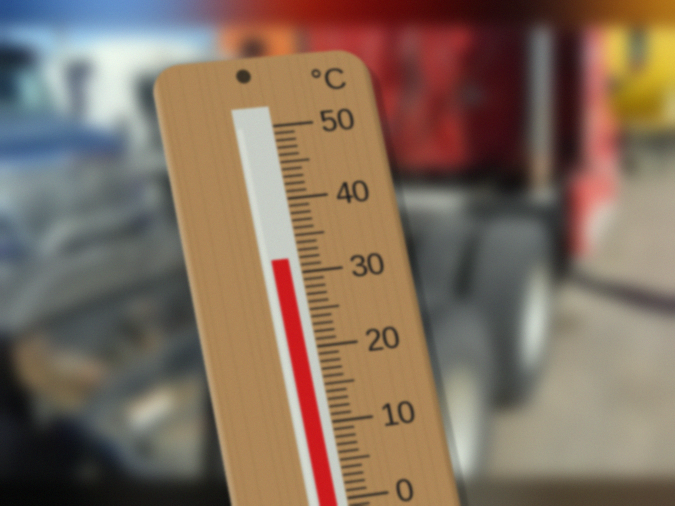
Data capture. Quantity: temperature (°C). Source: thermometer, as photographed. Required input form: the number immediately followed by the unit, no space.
32°C
